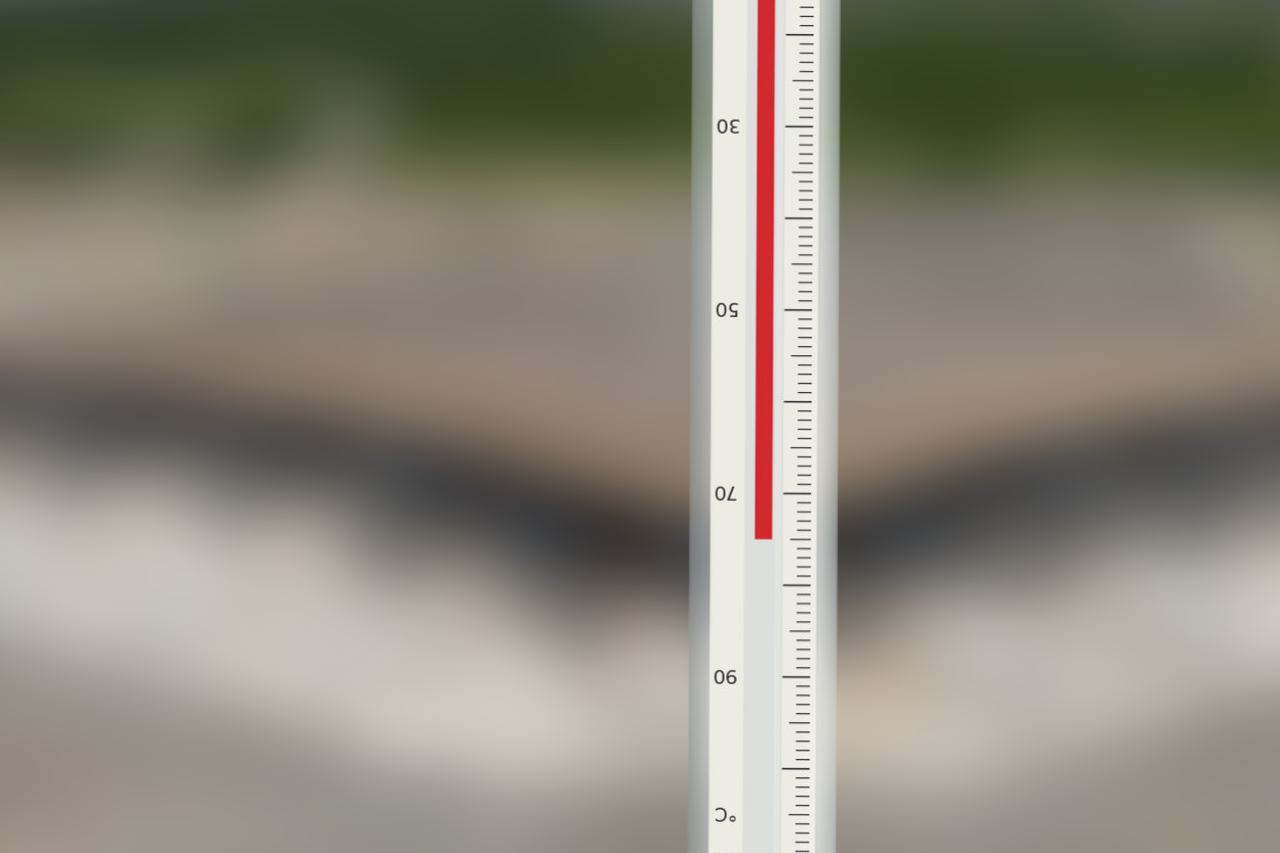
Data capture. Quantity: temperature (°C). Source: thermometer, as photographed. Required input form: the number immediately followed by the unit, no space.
75°C
